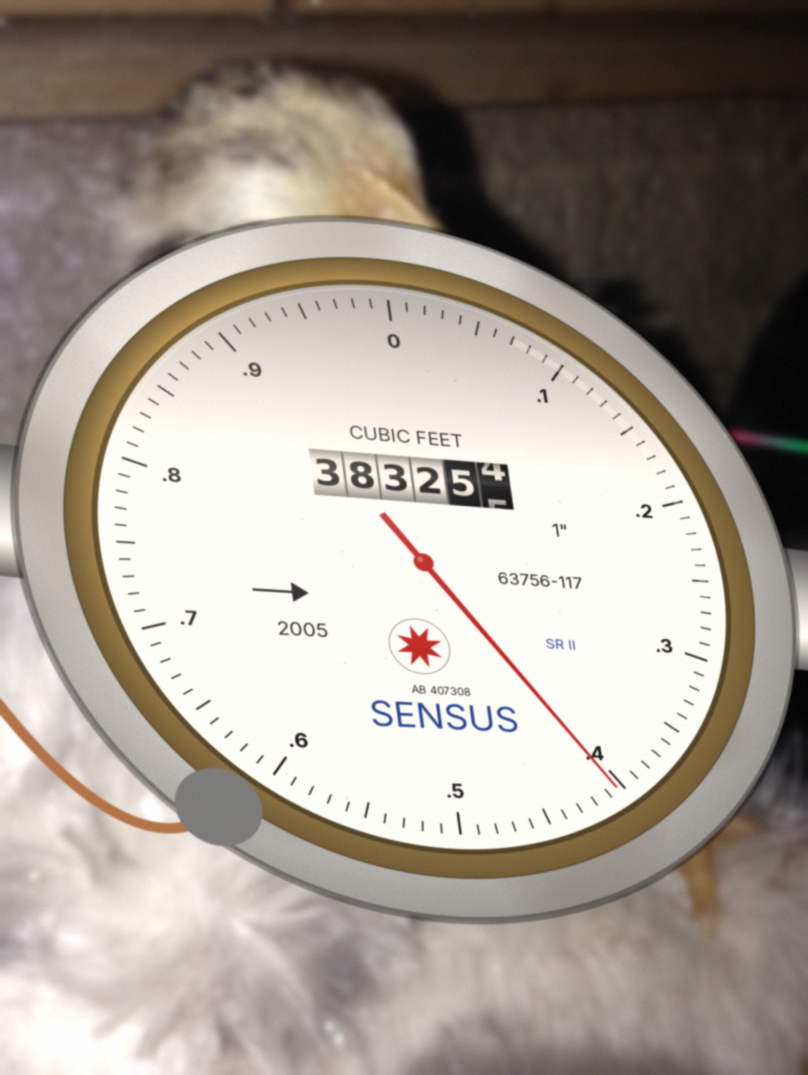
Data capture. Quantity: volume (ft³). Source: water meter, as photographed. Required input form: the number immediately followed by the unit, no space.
383254.40ft³
